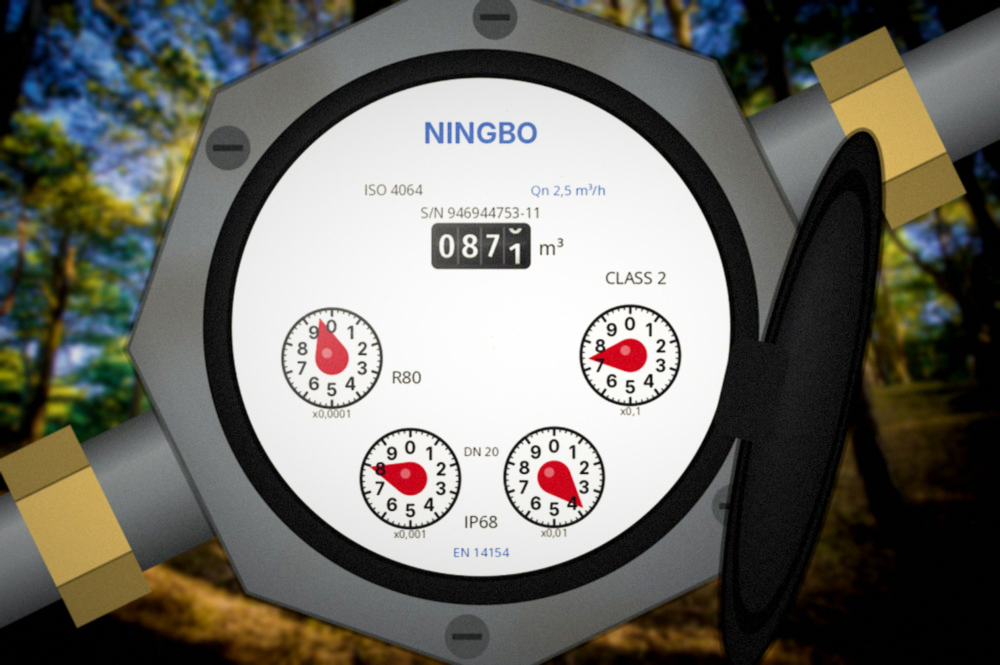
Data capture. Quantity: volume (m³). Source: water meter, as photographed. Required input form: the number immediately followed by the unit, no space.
870.7379m³
